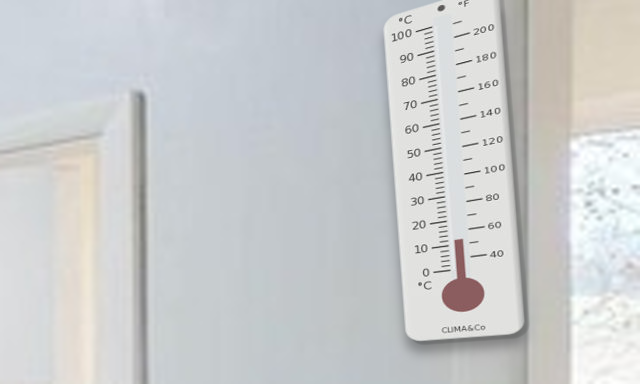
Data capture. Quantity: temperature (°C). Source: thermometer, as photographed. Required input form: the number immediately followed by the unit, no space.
12°C
